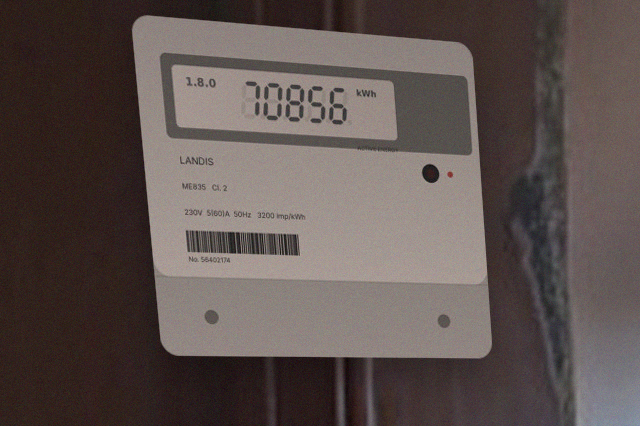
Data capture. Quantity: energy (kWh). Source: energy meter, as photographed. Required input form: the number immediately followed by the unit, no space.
70856kWh
